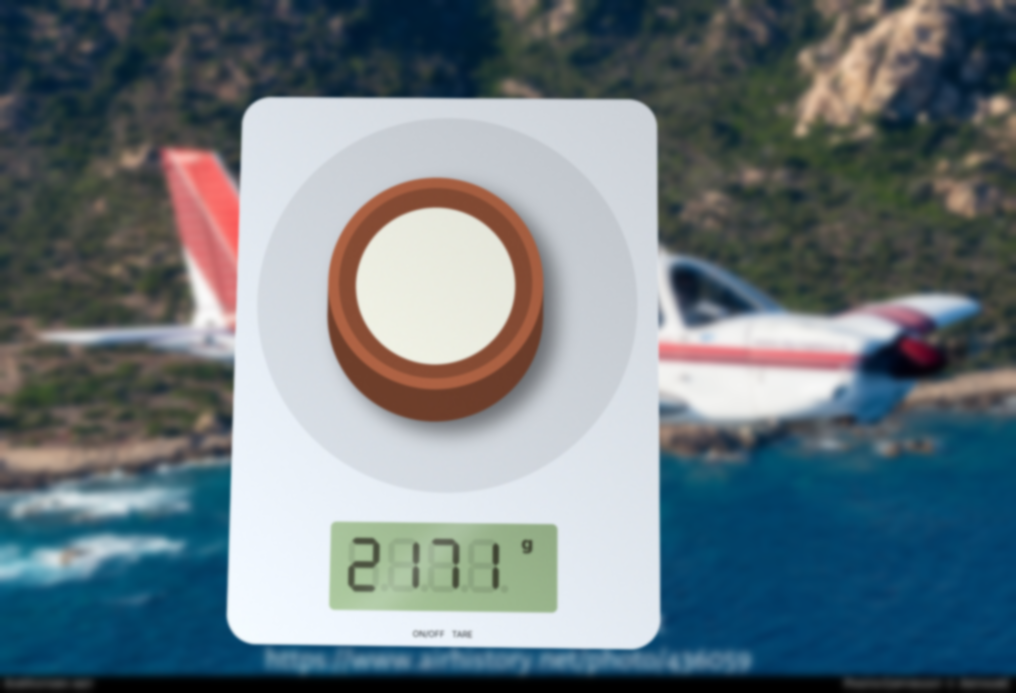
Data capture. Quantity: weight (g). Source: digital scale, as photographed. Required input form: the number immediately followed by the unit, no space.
2171g
